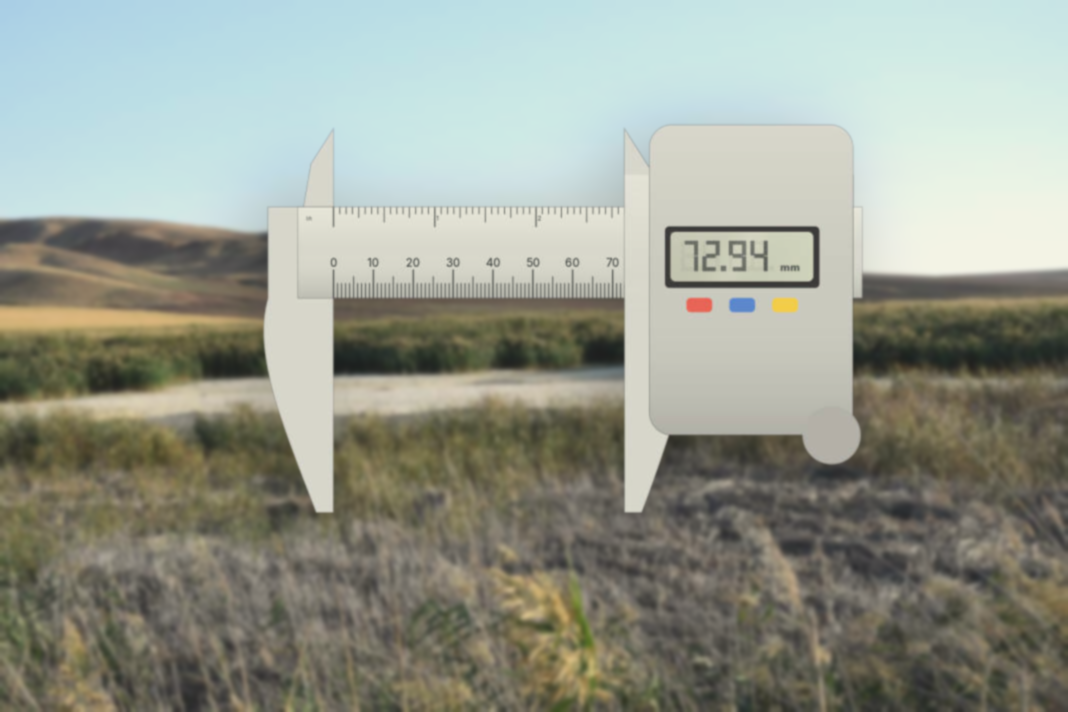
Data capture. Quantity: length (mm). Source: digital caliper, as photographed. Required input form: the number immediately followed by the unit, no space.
72.94mm
